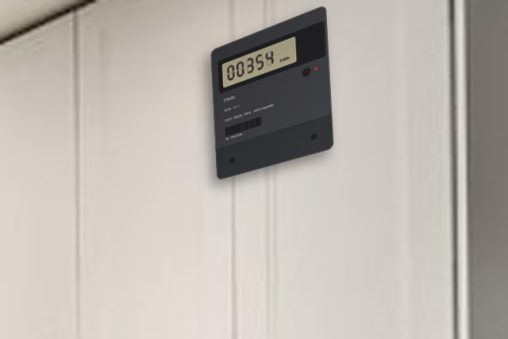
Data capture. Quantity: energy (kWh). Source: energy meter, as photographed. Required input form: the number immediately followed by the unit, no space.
354kWh
